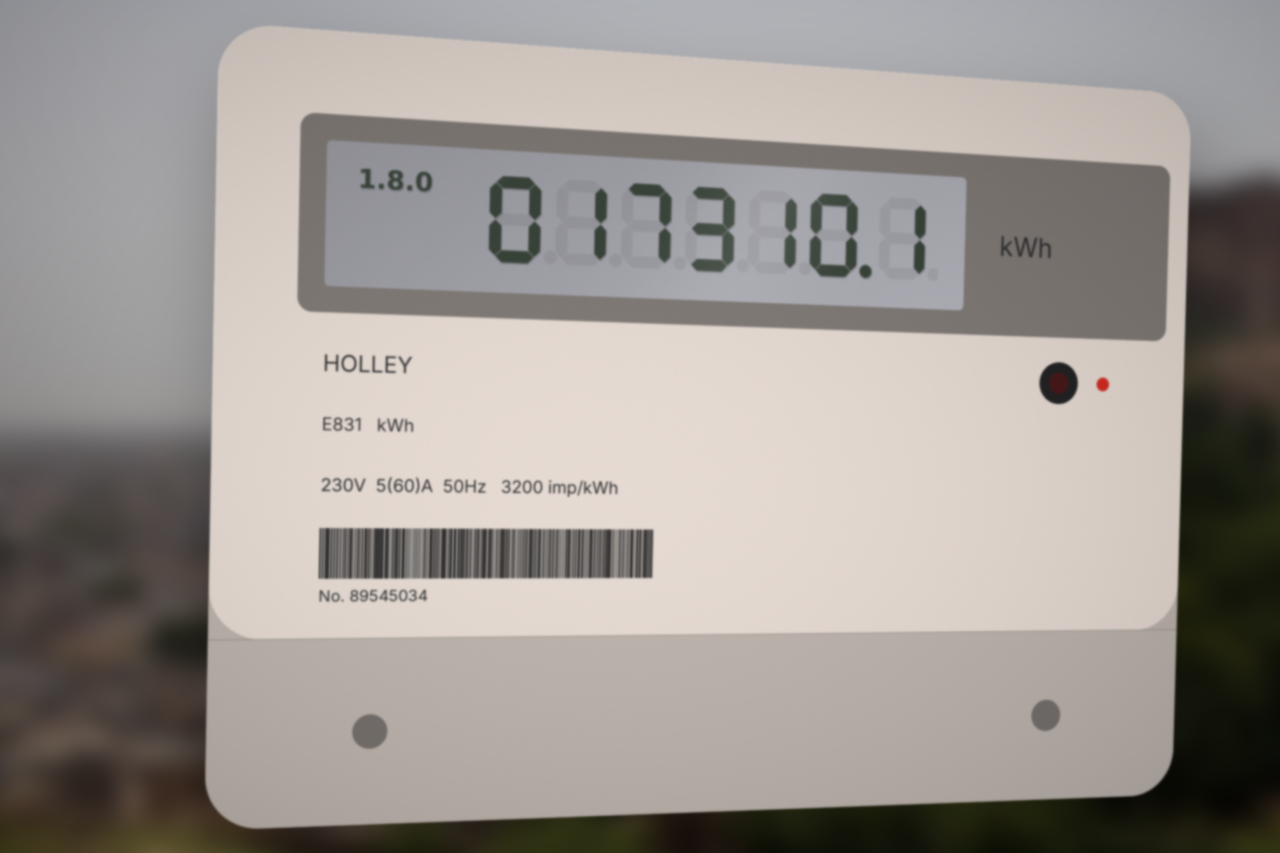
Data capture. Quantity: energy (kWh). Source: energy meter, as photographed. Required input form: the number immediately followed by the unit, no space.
17310.1kWh
